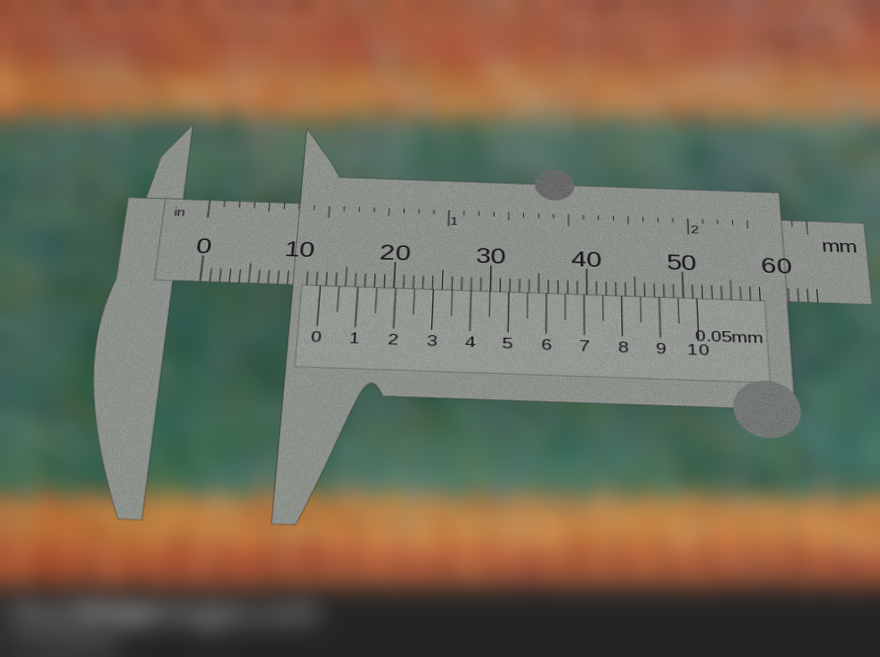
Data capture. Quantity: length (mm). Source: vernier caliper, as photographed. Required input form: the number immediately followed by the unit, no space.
12.4mm
